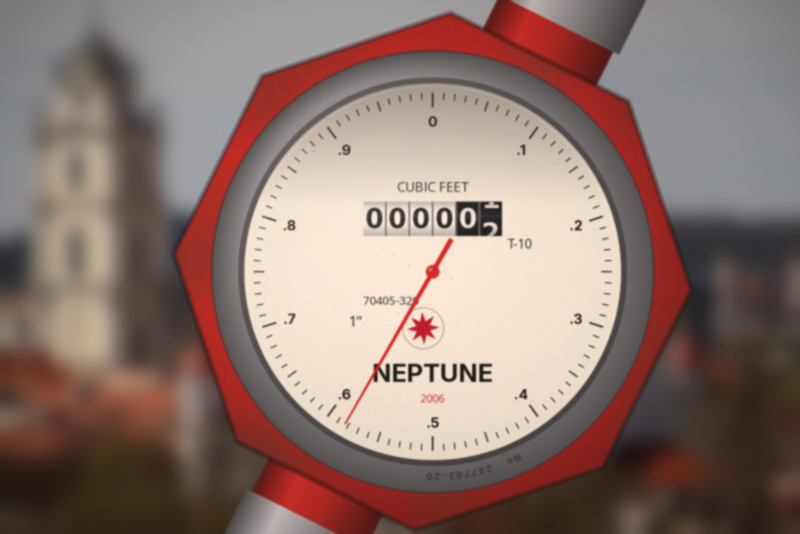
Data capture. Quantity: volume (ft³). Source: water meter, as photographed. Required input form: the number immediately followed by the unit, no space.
1.58ft³
